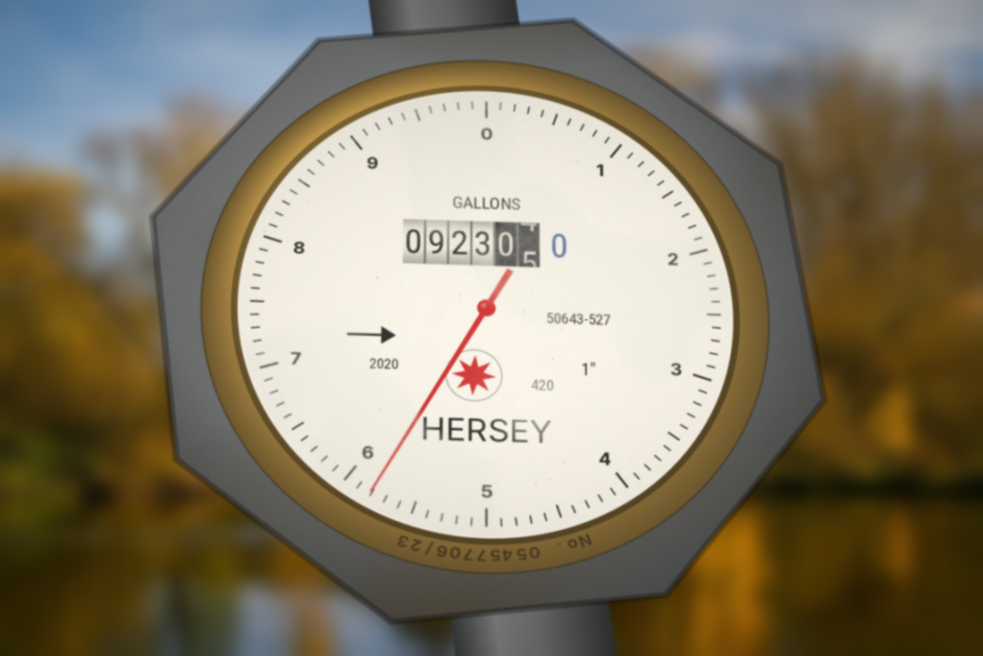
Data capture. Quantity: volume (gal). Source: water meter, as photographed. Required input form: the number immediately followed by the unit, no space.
923045.8gal
